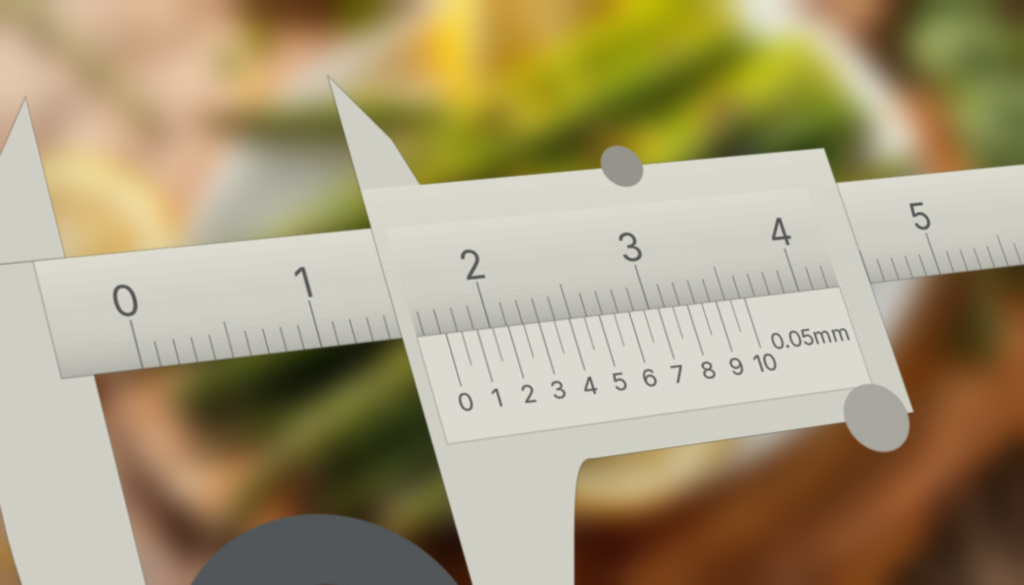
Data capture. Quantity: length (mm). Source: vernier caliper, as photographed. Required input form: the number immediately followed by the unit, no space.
17.3mm
